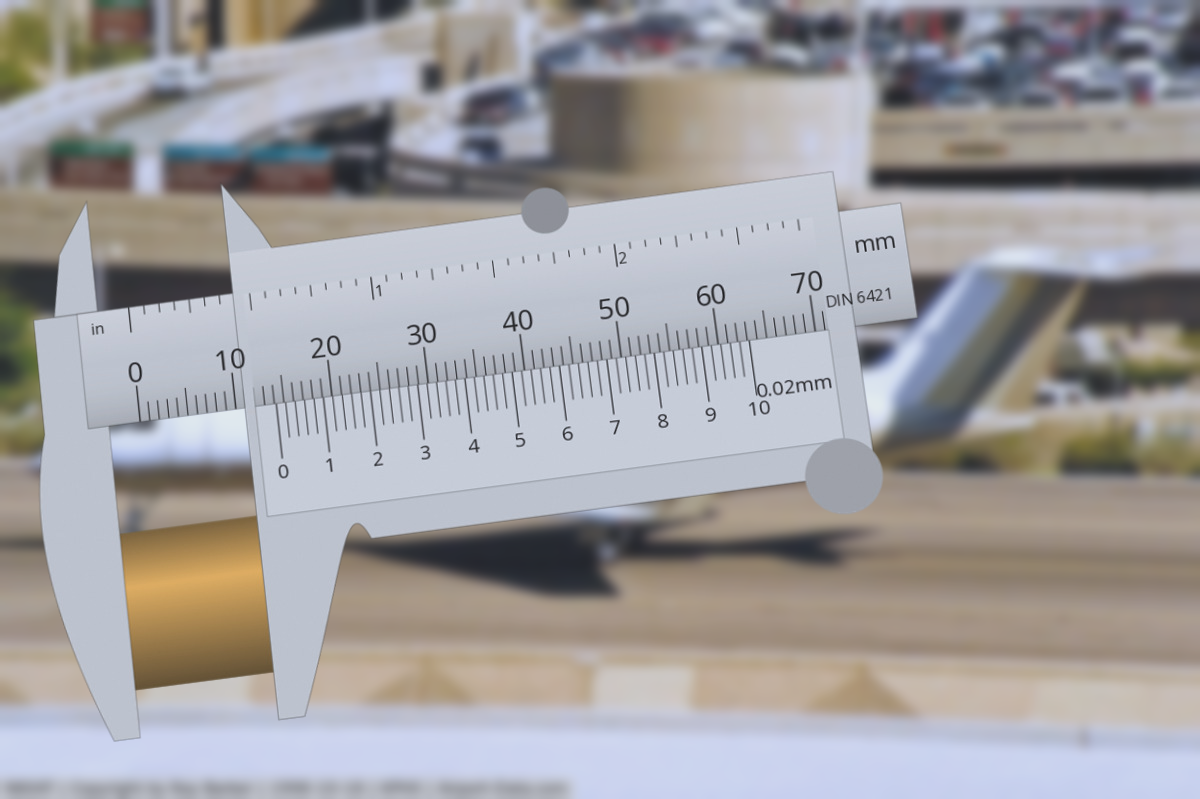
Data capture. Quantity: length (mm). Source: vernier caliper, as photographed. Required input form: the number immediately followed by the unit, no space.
14.2mm
